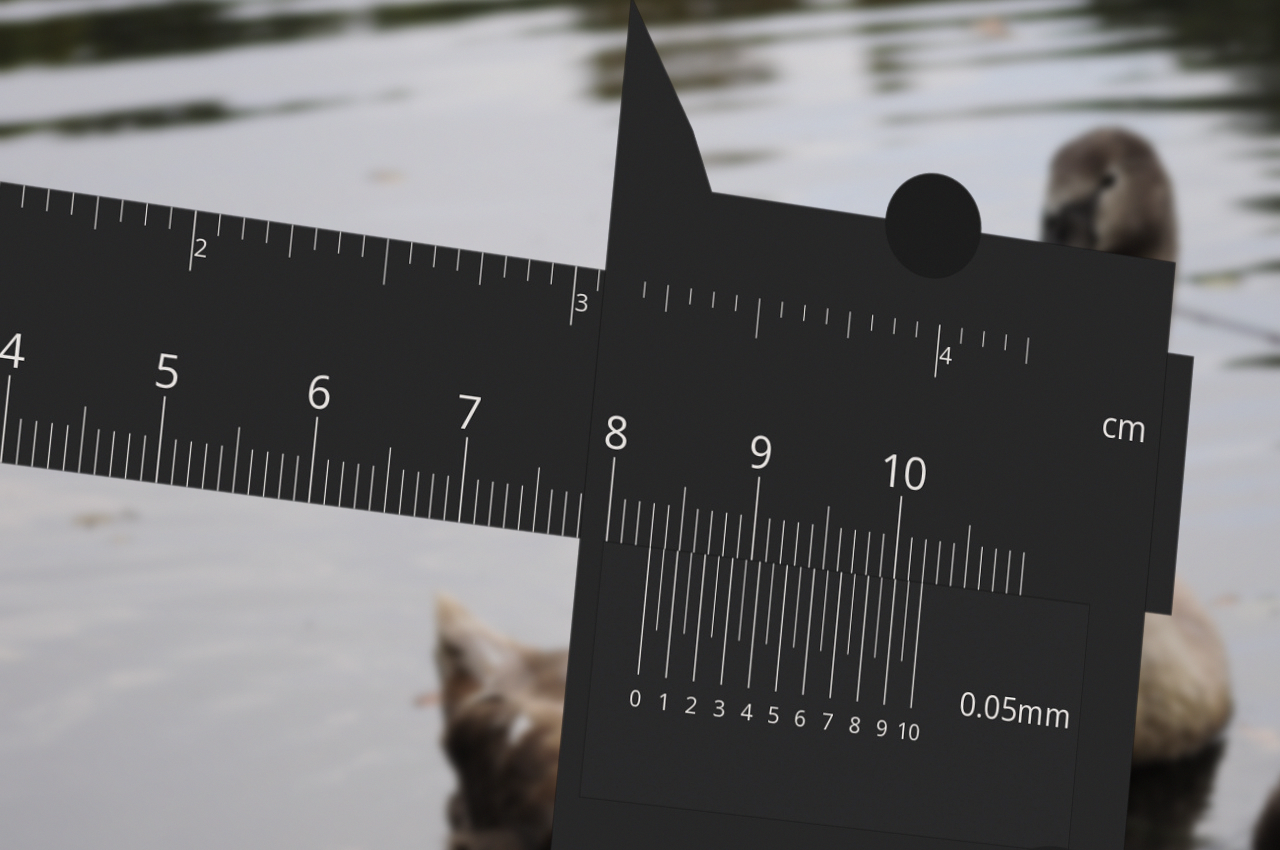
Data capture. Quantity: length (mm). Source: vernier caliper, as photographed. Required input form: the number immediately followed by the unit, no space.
83.0mm
